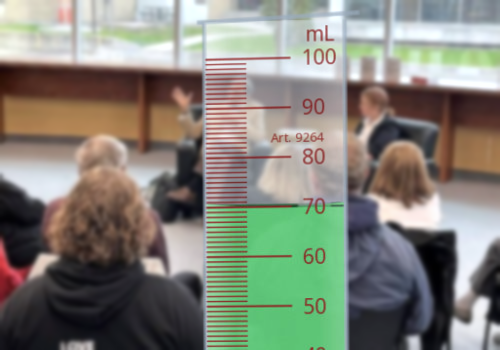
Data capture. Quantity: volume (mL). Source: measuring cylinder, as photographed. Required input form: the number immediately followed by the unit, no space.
70mL
